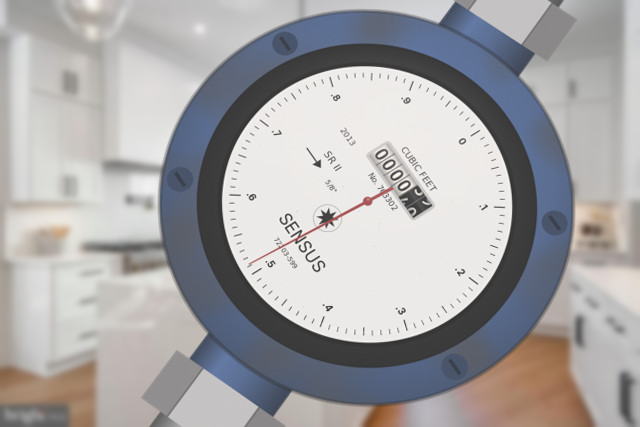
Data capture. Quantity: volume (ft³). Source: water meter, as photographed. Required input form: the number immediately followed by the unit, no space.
39.51ft³
